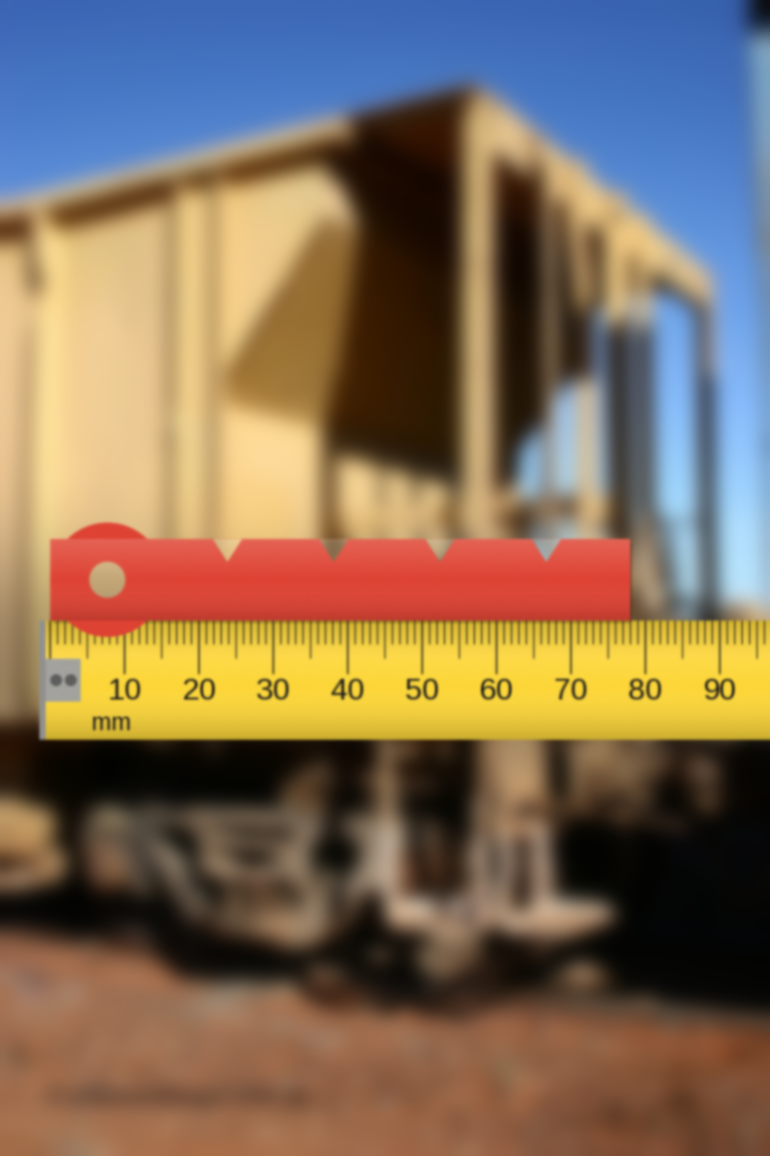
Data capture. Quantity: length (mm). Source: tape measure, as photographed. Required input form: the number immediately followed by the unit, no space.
78mm
